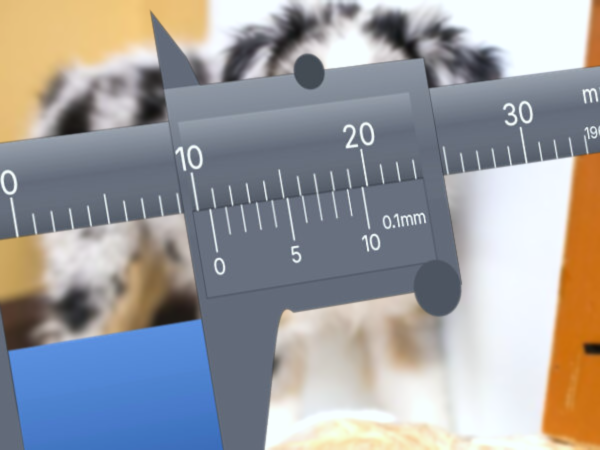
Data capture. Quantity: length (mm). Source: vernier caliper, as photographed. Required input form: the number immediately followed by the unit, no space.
10.7mm
